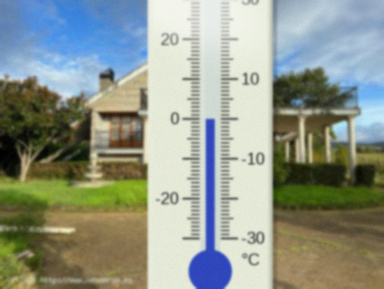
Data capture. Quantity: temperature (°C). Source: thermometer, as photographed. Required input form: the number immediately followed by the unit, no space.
0°C
